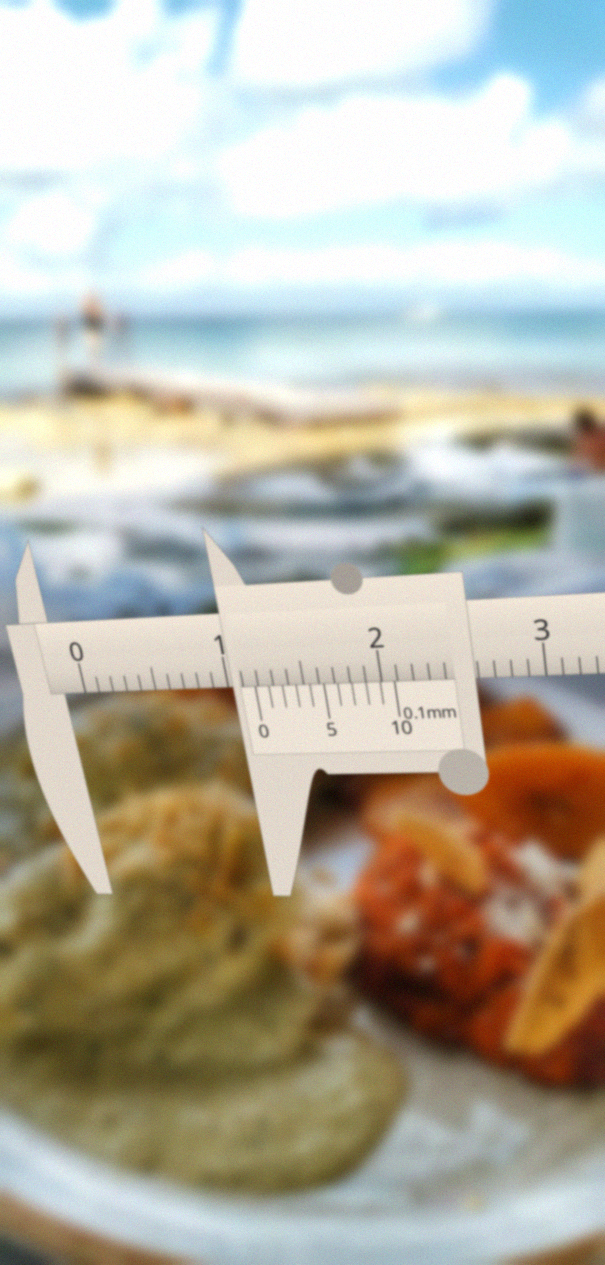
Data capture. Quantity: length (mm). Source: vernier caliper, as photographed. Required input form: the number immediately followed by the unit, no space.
11.8mm
